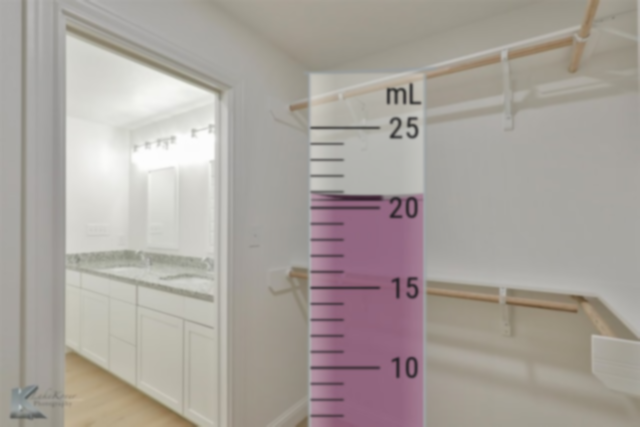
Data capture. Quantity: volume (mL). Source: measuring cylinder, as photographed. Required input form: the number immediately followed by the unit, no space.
20.5mL
